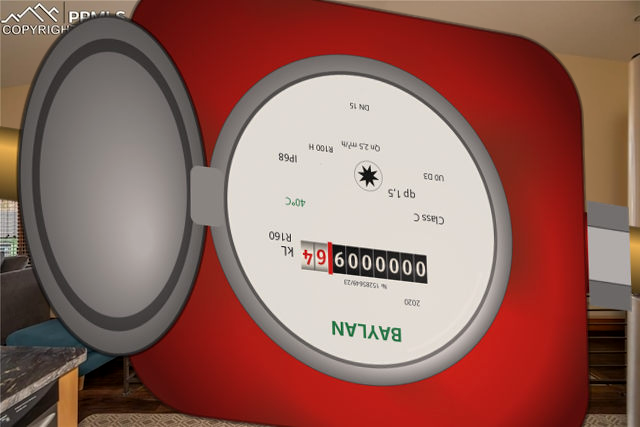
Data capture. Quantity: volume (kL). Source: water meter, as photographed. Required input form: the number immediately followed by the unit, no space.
9.64kL
